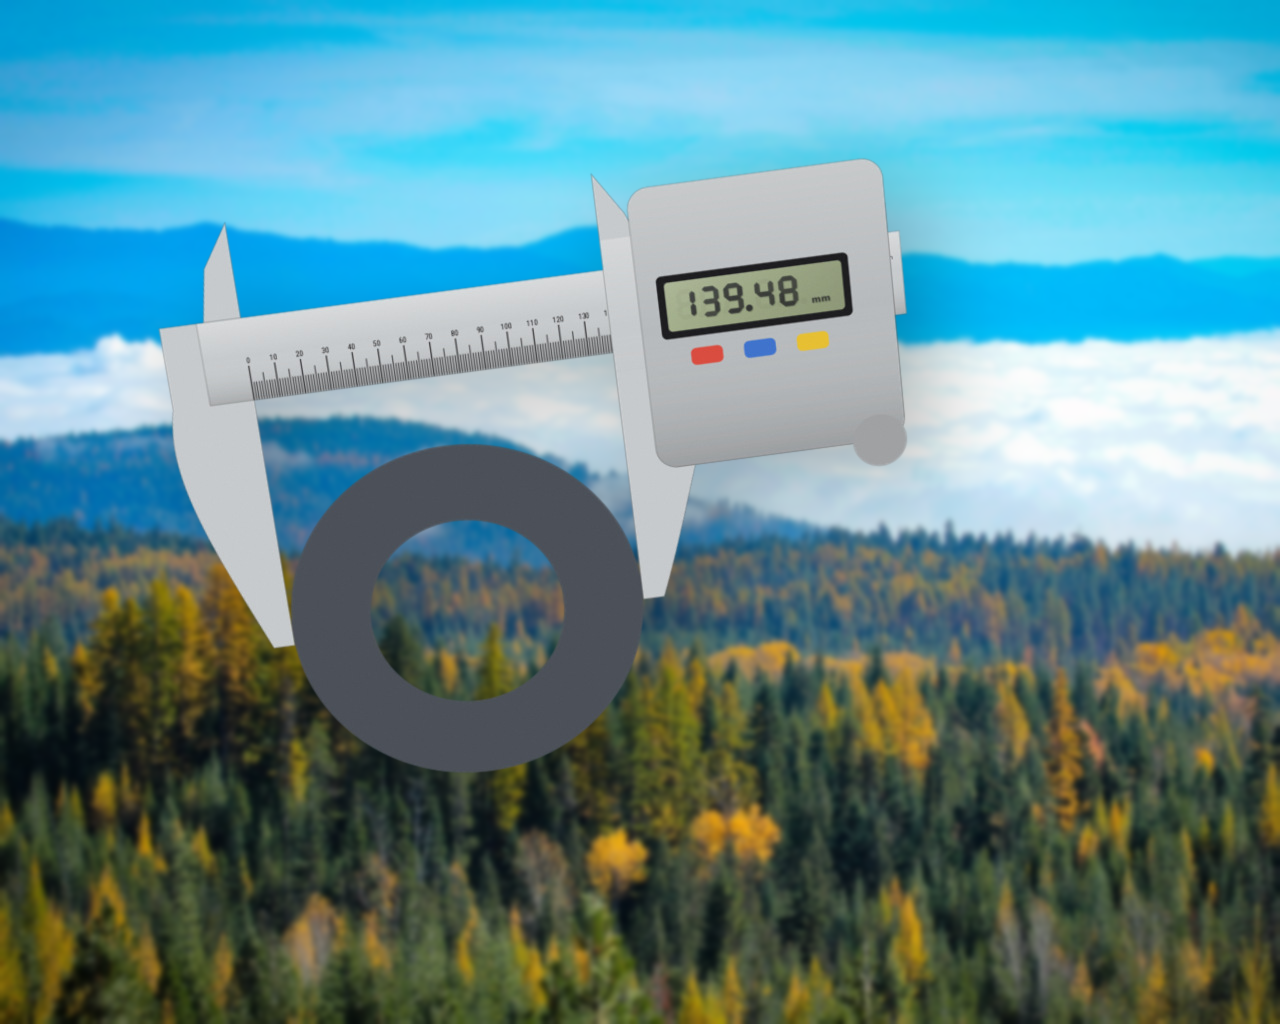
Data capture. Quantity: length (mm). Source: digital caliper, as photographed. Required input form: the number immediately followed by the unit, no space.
139.48mm
